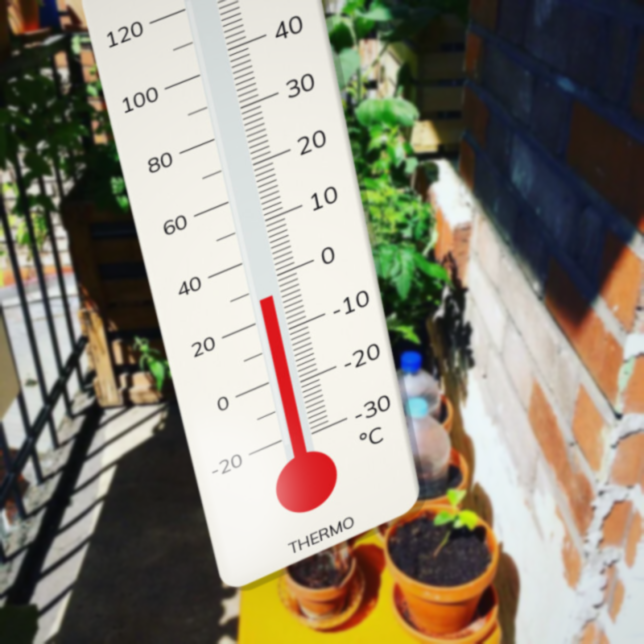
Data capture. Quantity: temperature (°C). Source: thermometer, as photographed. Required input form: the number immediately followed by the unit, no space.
-3°C
